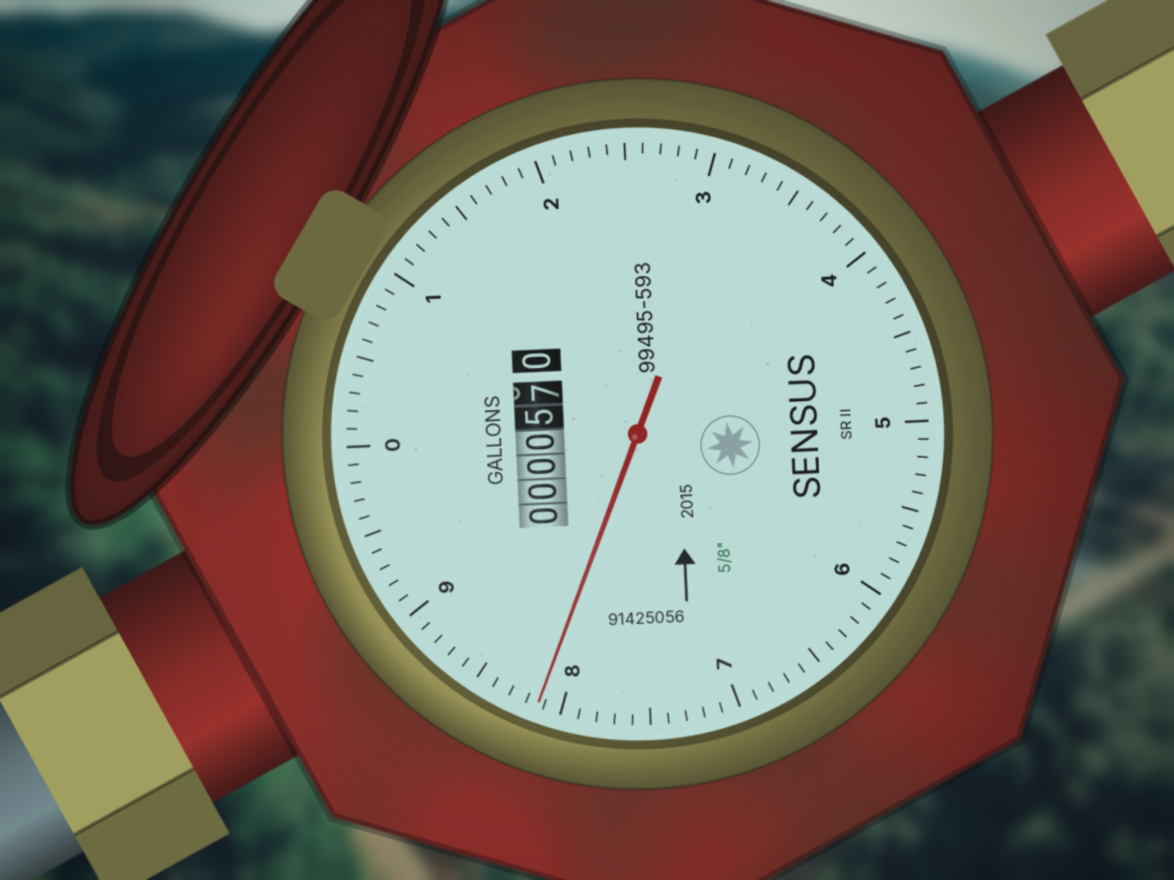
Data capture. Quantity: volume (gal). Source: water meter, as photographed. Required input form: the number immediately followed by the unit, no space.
568.1gal
